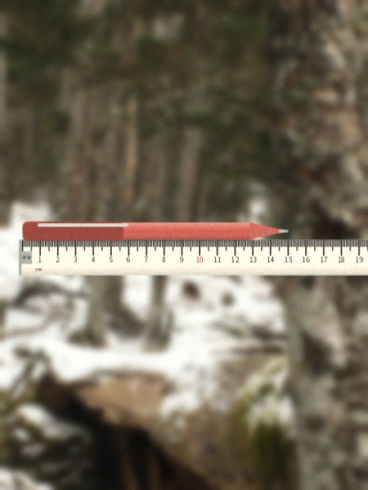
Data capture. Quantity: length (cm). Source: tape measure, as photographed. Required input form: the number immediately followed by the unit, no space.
15cm
